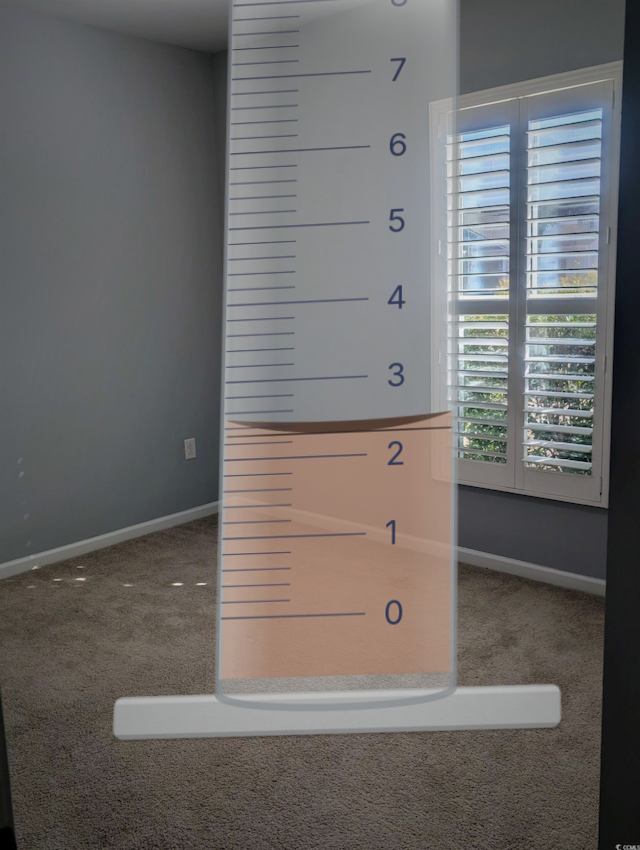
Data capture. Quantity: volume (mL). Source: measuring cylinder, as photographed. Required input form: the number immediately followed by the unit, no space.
2.3mL
